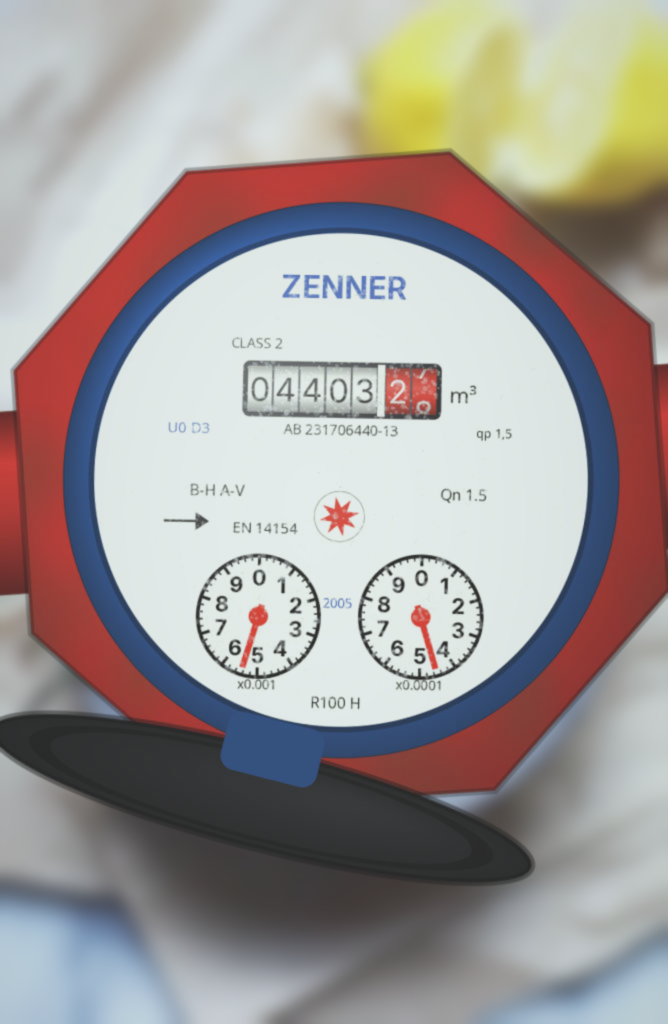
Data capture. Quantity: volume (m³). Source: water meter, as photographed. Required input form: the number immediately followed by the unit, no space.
4403.2754m³
